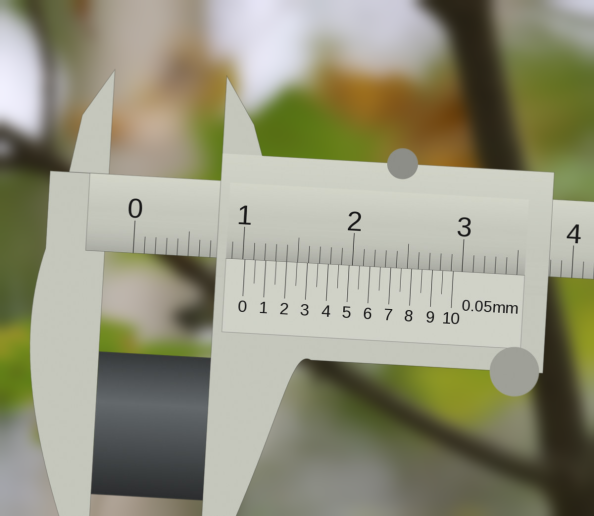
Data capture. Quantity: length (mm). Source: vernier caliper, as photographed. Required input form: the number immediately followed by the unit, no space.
10.2mm
